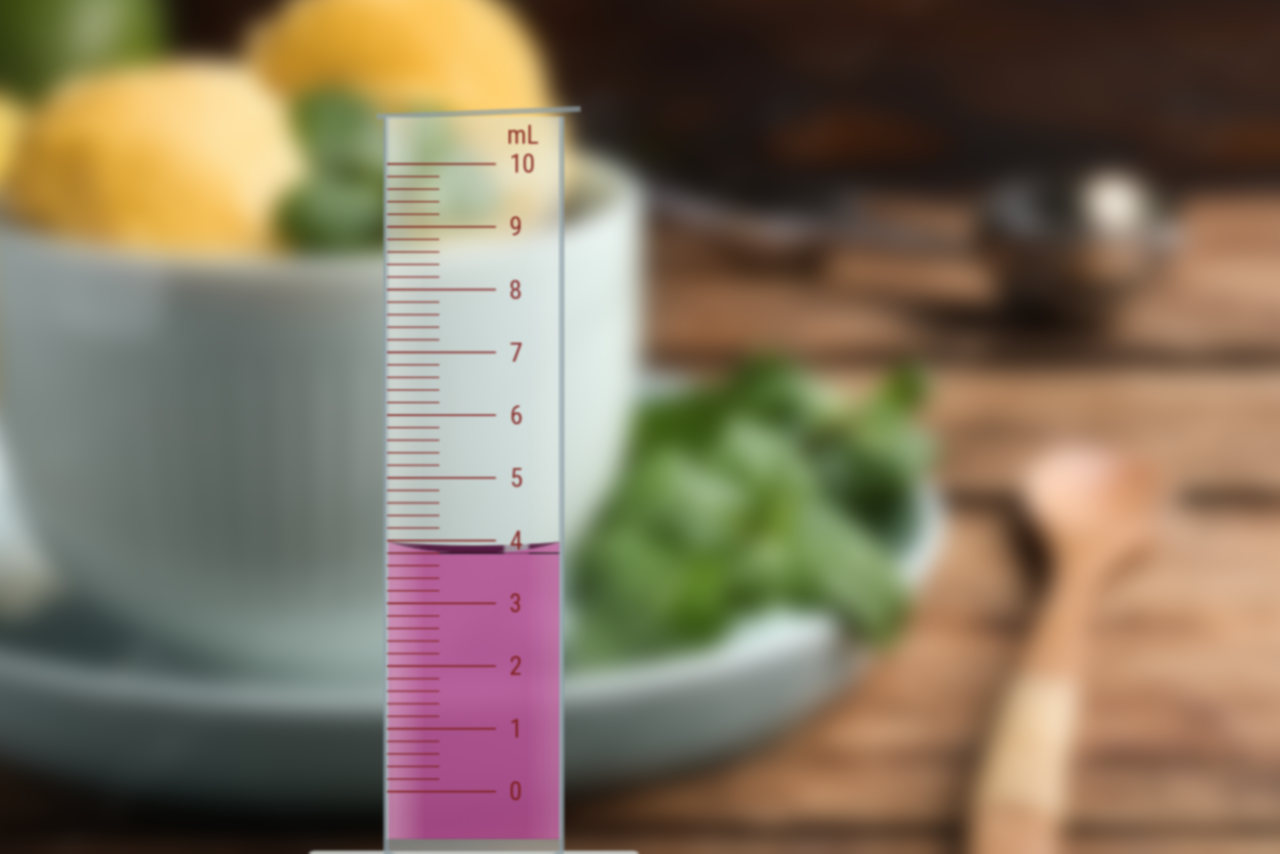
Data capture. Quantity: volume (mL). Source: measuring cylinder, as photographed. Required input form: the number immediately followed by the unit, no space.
3.8mL
